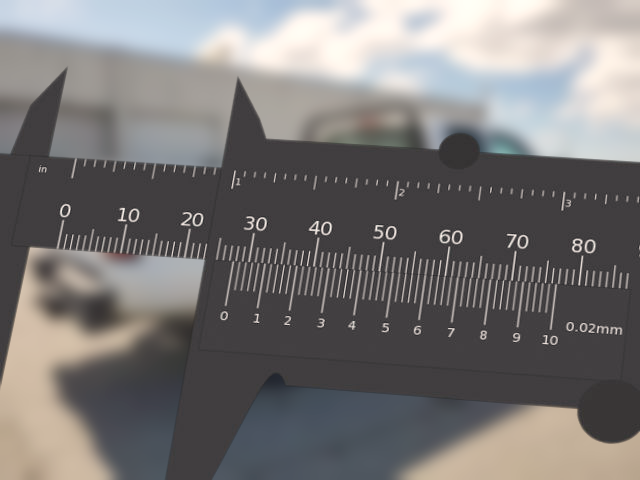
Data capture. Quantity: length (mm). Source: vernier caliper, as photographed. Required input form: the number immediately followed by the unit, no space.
27.6mm
